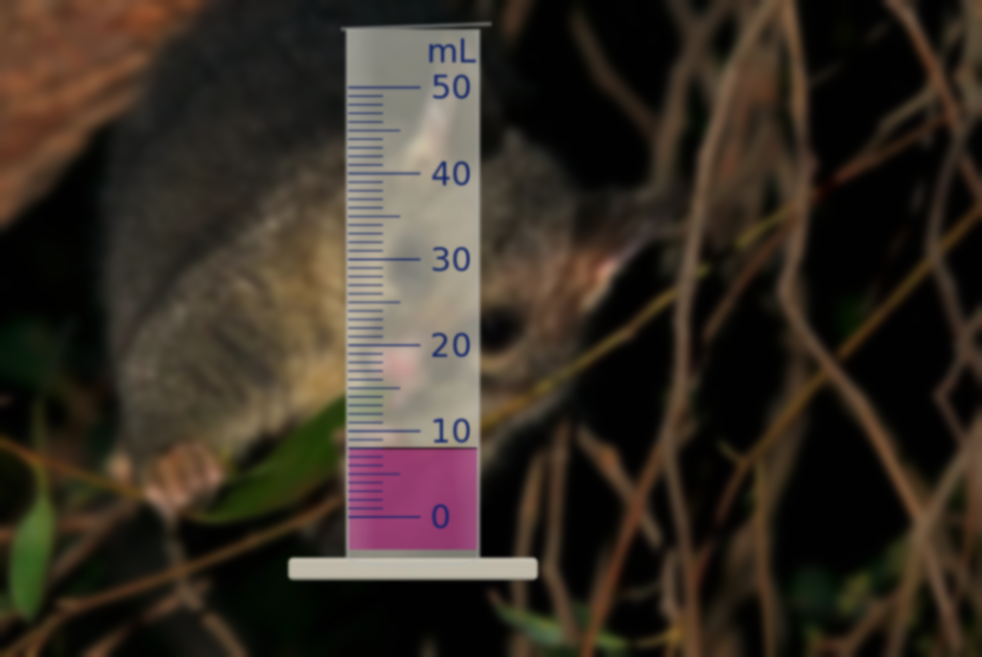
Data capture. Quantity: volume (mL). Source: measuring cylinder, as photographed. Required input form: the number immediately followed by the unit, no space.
8mL
